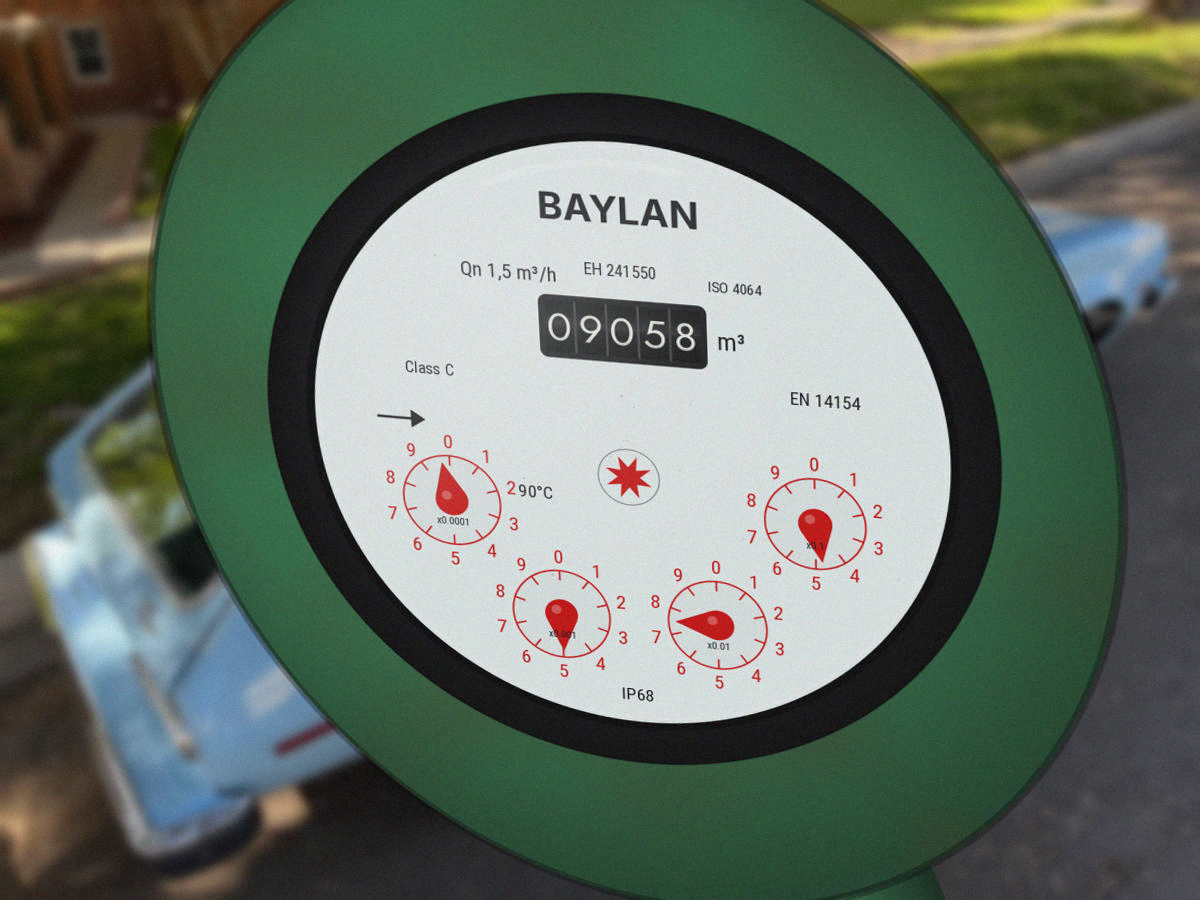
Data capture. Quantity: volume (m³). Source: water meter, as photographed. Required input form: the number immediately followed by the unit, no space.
9058.4749m³
